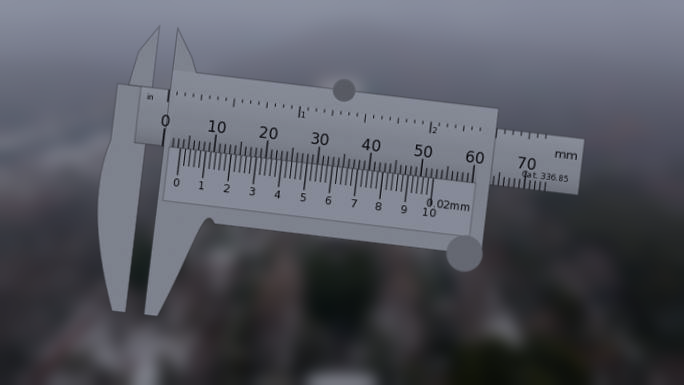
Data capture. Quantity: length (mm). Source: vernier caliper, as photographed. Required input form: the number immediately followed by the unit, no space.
3.5mm
